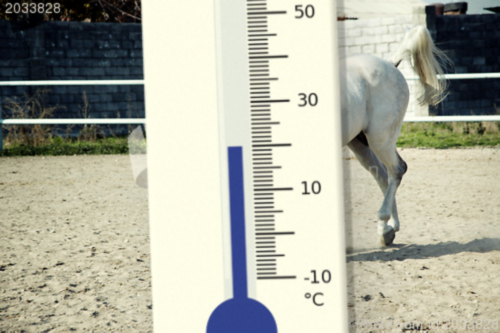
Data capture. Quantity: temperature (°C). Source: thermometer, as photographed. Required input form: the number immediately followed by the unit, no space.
20°C
